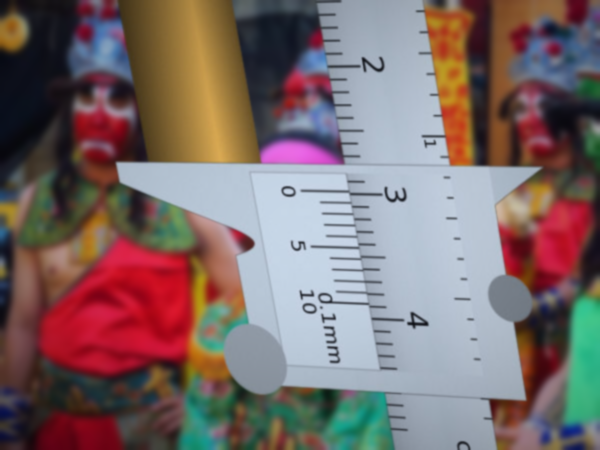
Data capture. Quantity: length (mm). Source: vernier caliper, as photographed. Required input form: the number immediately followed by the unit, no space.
29.8mm
